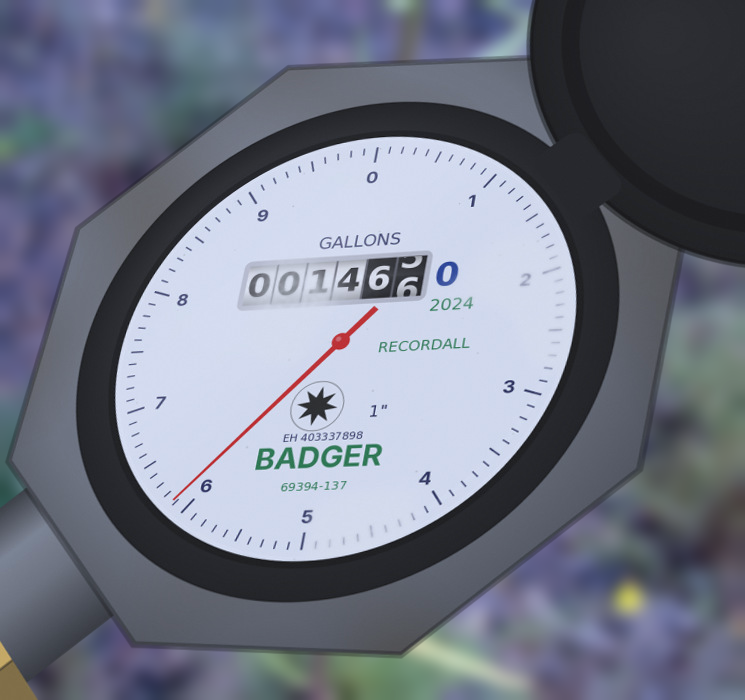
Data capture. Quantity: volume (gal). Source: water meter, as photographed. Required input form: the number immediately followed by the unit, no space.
14656.1gal
